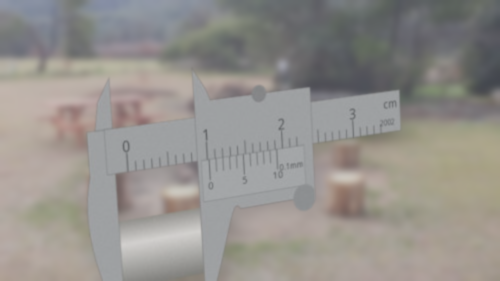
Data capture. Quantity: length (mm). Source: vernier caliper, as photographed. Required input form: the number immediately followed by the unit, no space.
10.2mm
